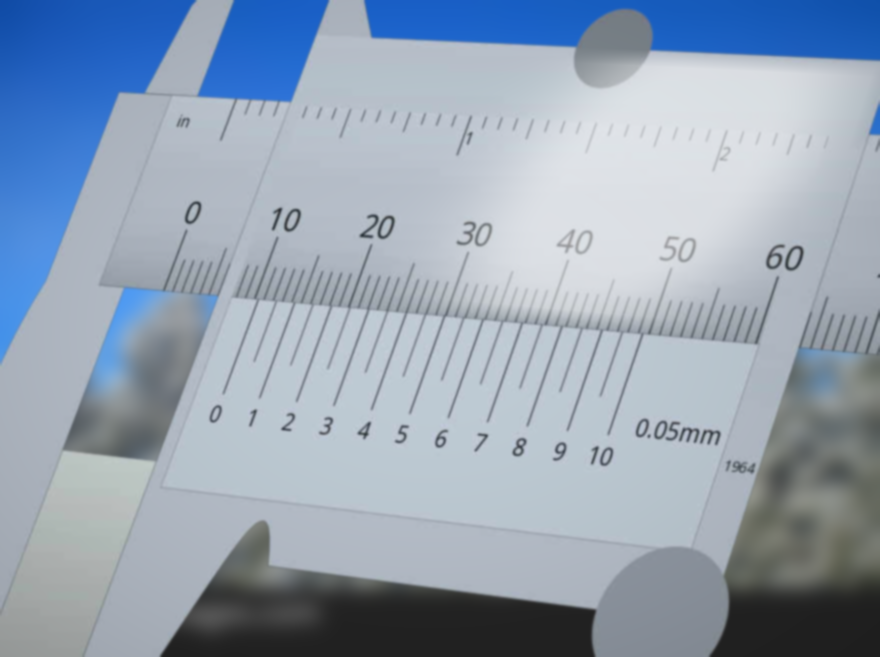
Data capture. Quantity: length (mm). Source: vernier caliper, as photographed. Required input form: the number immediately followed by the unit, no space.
10.4mm
